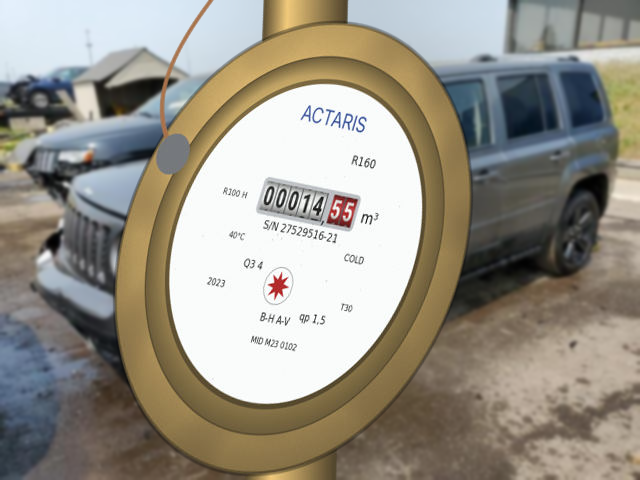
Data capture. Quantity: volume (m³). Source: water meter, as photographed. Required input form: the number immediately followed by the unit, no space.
14.55m³
